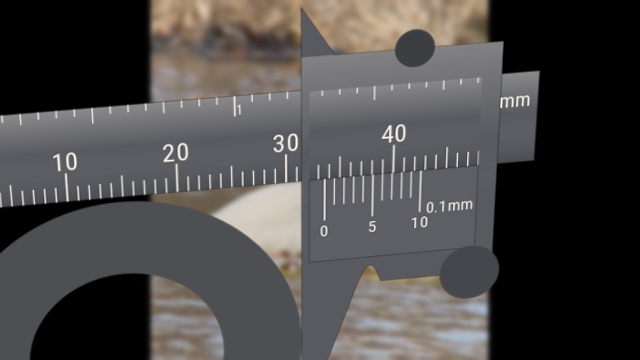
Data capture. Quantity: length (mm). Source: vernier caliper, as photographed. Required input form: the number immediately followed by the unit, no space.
33.6mm
